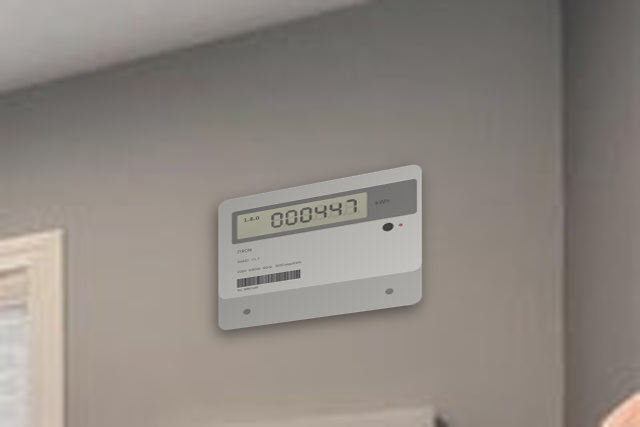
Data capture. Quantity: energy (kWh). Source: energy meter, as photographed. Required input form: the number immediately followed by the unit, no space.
447kWh
